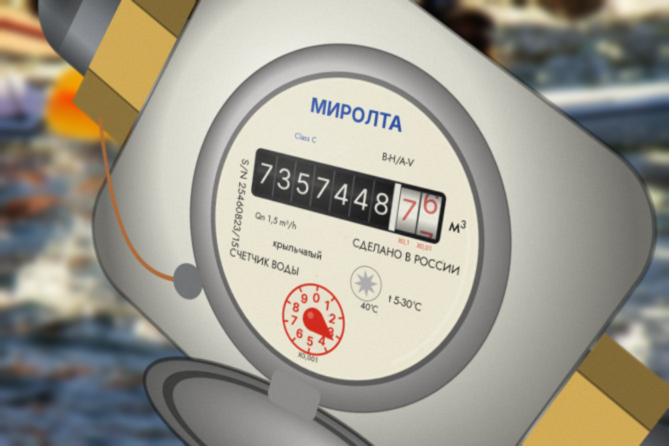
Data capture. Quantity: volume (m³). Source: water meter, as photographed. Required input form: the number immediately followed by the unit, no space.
7357448.763m³
